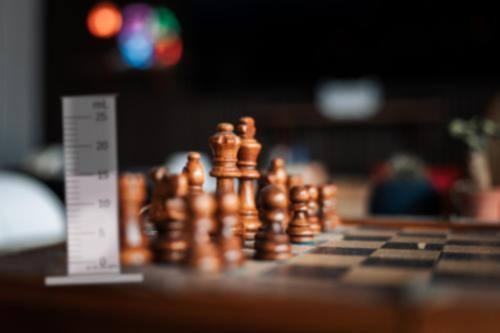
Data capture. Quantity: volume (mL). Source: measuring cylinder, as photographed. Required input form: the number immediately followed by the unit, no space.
15mL
